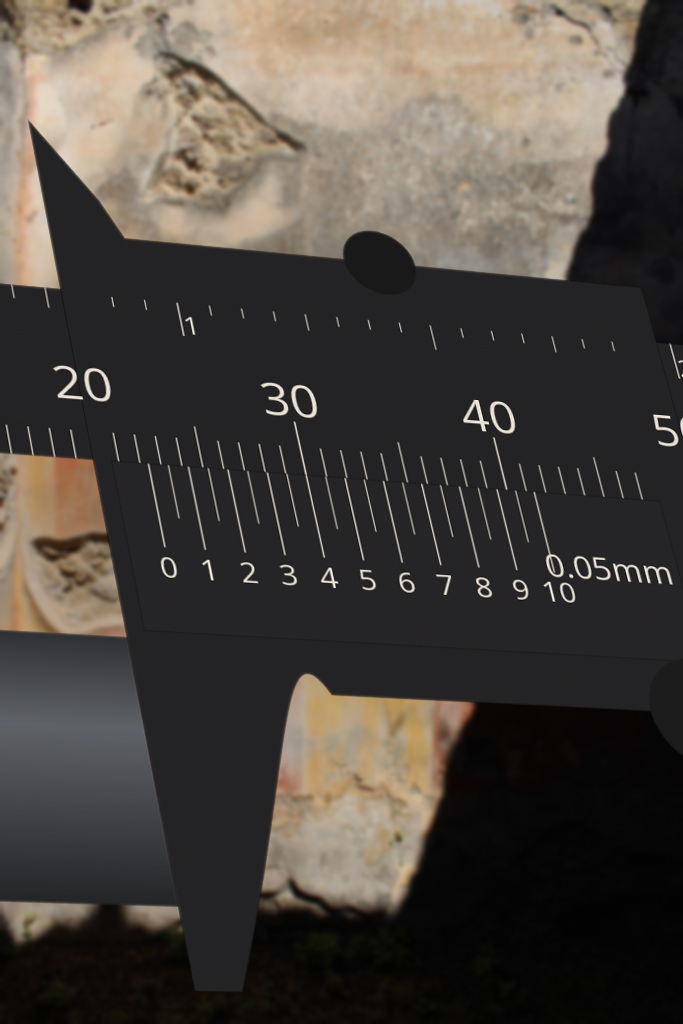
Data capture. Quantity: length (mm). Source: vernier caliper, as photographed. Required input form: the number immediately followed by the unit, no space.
22.4mm
